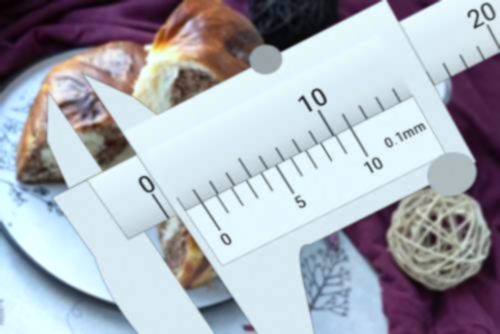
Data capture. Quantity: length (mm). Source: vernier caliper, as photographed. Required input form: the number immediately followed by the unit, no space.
2.0mm
